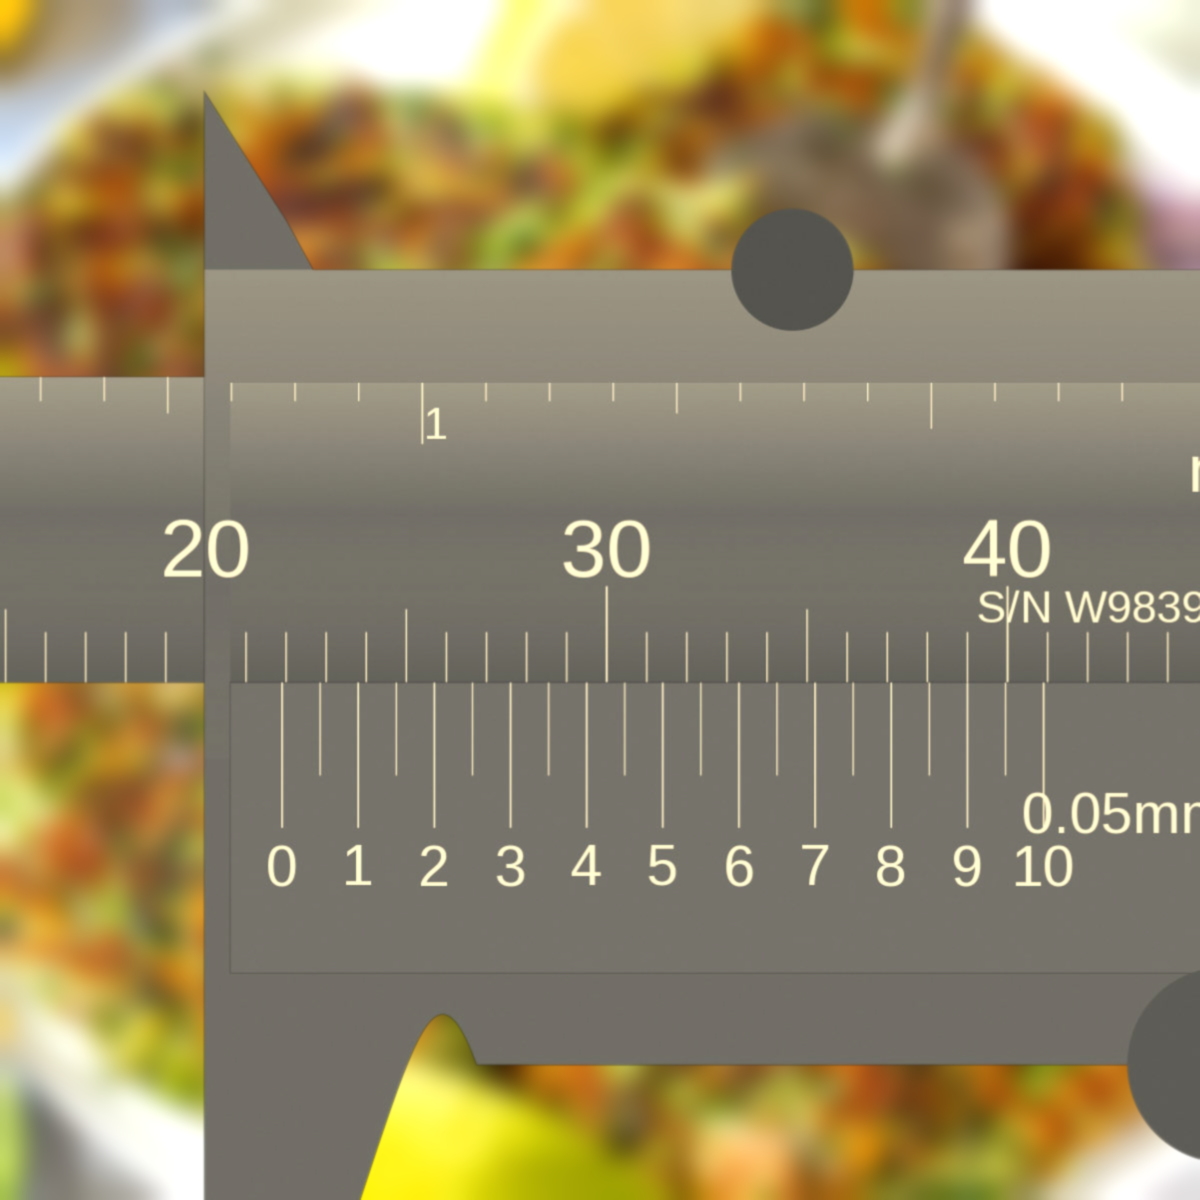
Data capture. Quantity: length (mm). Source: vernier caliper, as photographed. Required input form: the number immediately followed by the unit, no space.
21.90mm
